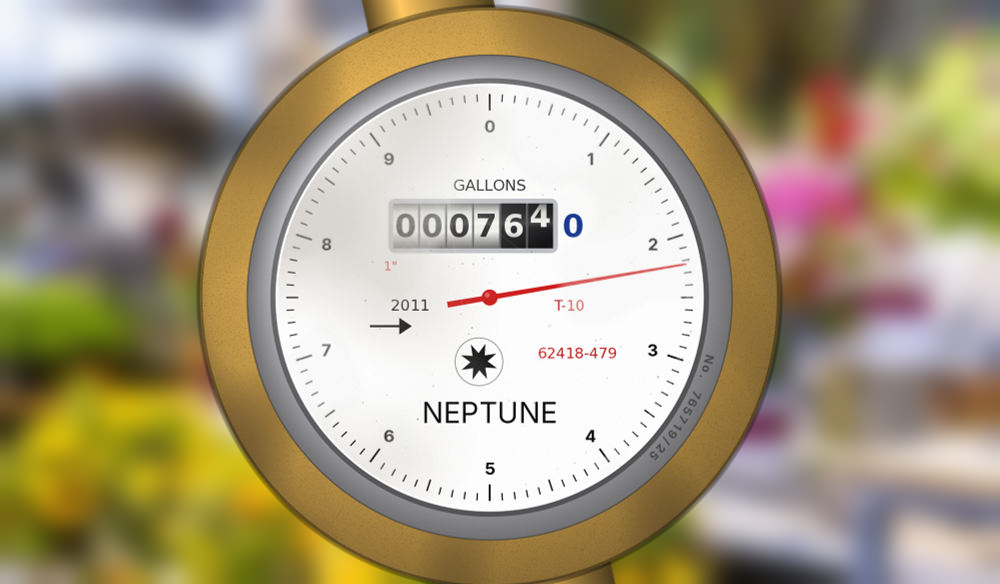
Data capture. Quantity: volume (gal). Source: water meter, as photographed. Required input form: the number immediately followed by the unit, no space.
7642.2gal
